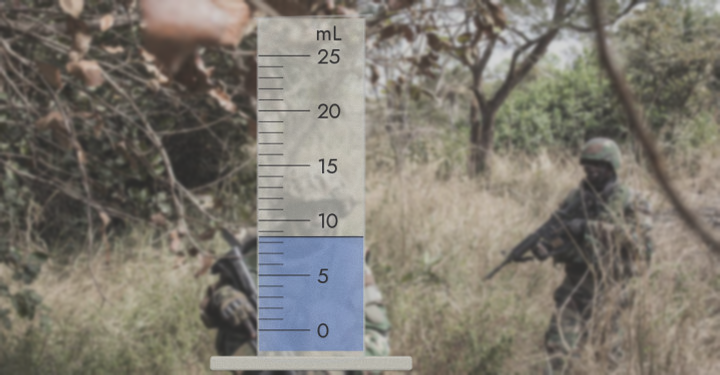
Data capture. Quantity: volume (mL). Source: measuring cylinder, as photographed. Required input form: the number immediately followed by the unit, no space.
8.5mL
